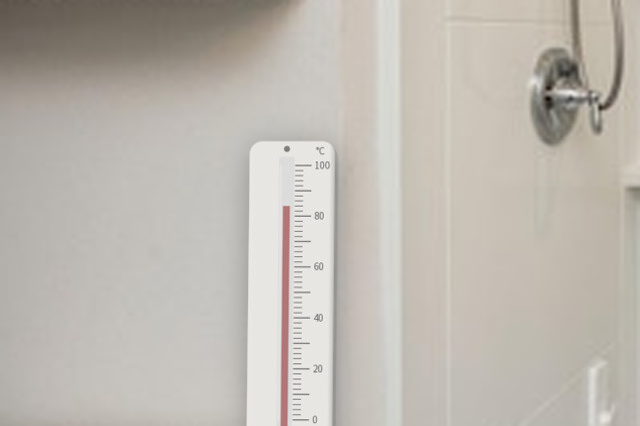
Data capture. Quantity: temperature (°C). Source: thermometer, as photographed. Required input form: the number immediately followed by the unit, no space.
84°C
